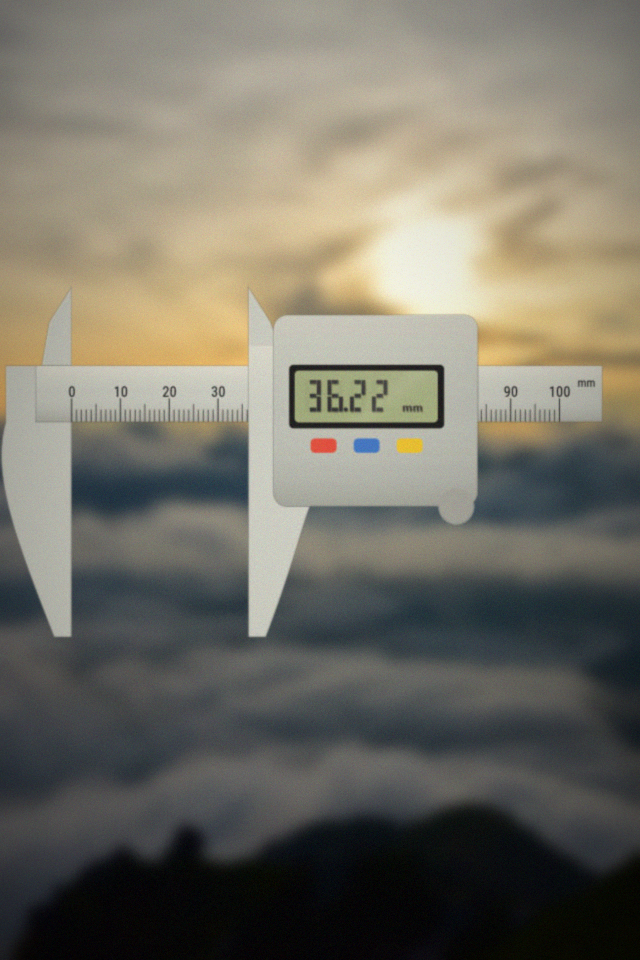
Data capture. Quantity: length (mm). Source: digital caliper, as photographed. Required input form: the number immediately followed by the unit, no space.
36.22mm
